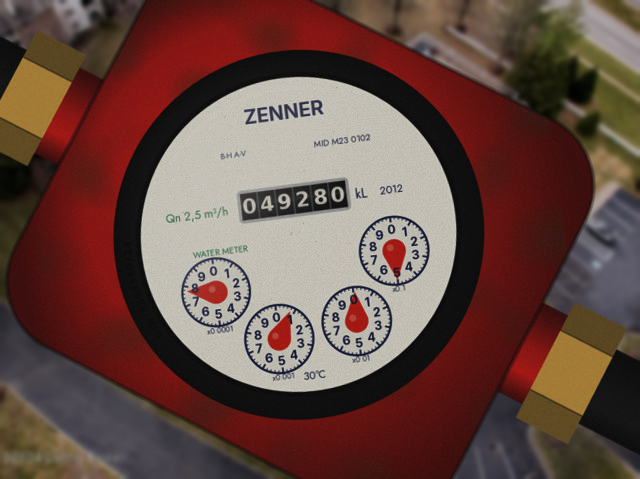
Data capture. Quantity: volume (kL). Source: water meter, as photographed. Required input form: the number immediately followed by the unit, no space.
49280.5007kL
